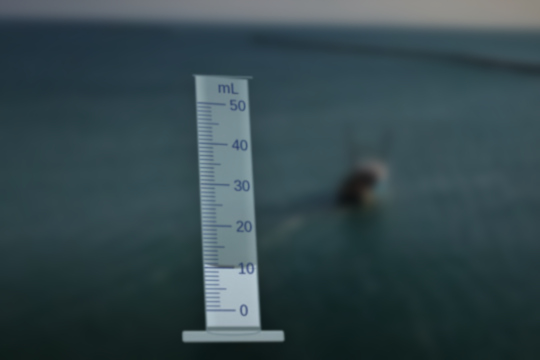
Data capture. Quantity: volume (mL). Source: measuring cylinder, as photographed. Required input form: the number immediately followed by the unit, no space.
10mL
